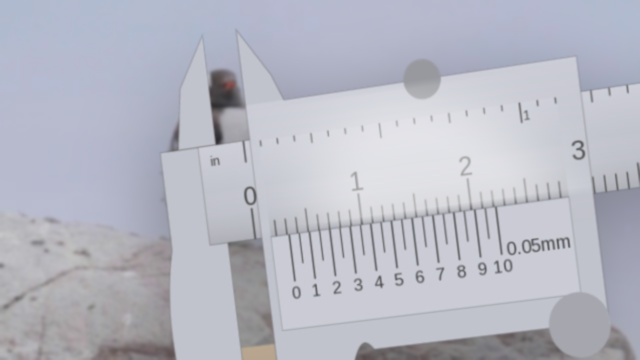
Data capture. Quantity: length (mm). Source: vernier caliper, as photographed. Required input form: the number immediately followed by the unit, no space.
3.2mm
